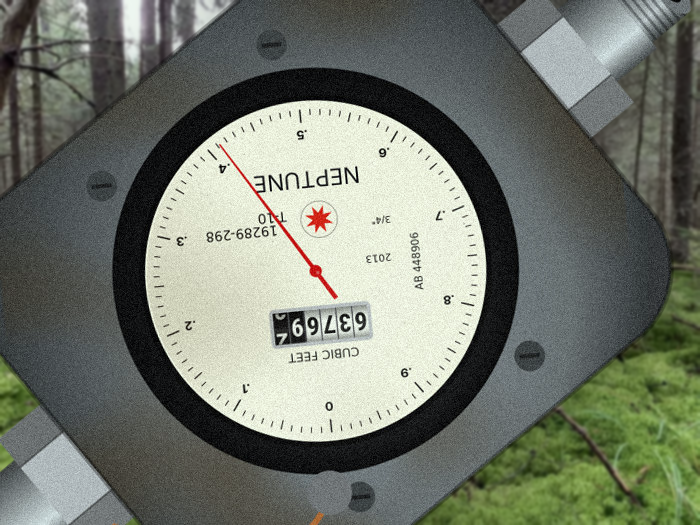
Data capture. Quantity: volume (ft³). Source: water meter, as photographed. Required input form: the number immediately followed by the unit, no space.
637692.41ft³
